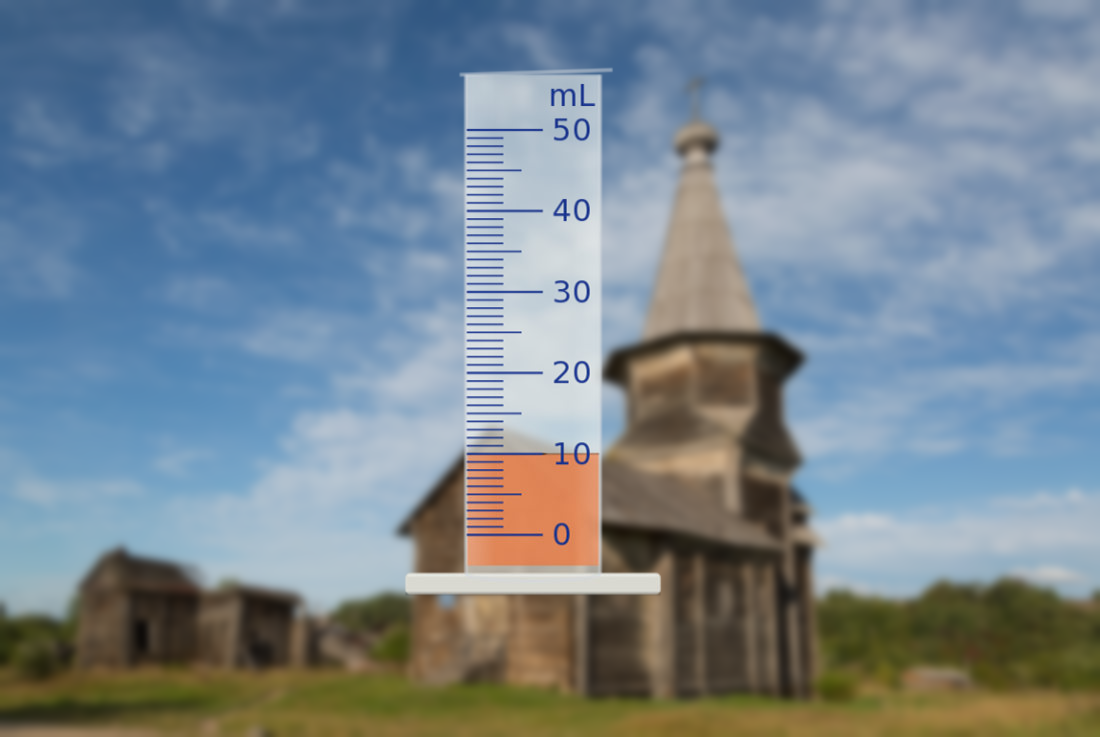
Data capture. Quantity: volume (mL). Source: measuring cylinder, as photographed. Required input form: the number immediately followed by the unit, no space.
10mL
